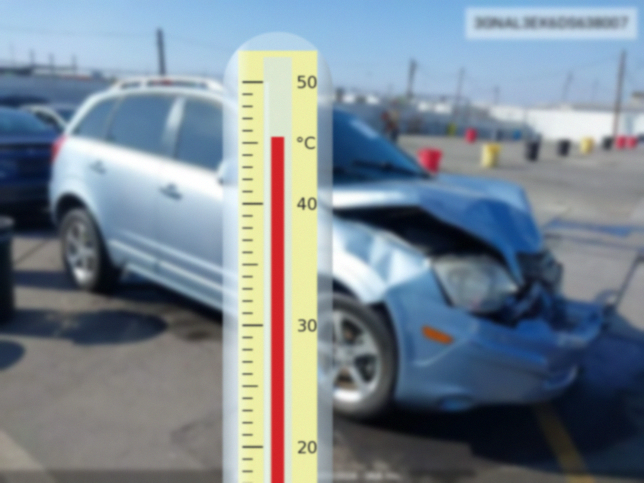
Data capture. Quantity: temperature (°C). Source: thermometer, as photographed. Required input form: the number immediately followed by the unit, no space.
45.5°C
